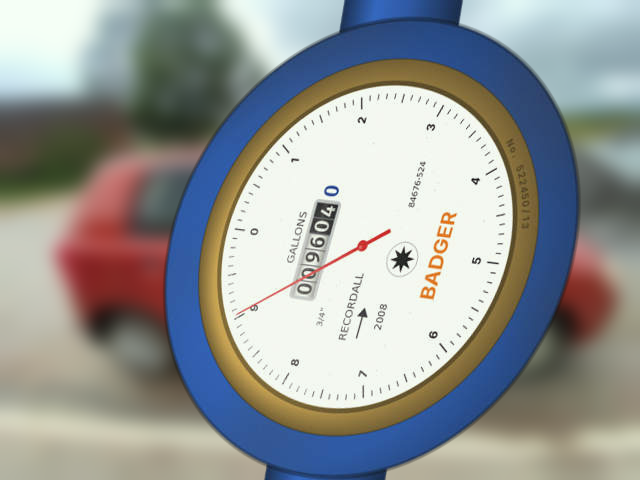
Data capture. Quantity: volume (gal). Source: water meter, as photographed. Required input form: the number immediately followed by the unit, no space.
96039.0gal
